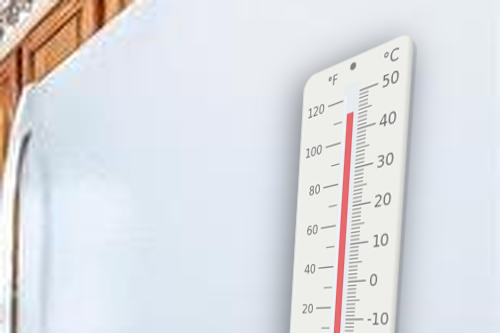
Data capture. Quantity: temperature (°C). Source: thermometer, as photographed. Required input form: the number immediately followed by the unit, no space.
45°C
